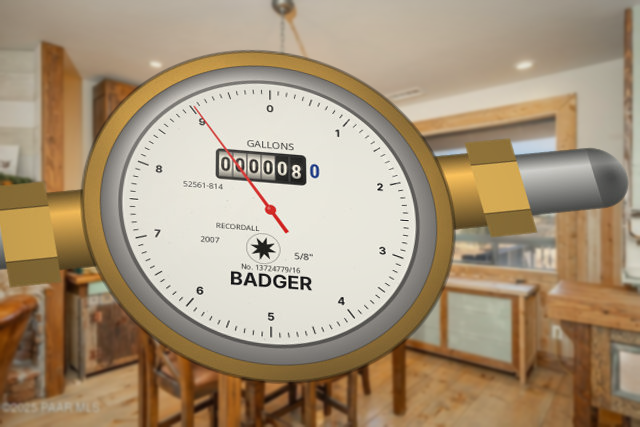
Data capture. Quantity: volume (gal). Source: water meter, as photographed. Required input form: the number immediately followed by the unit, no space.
79.0gal
